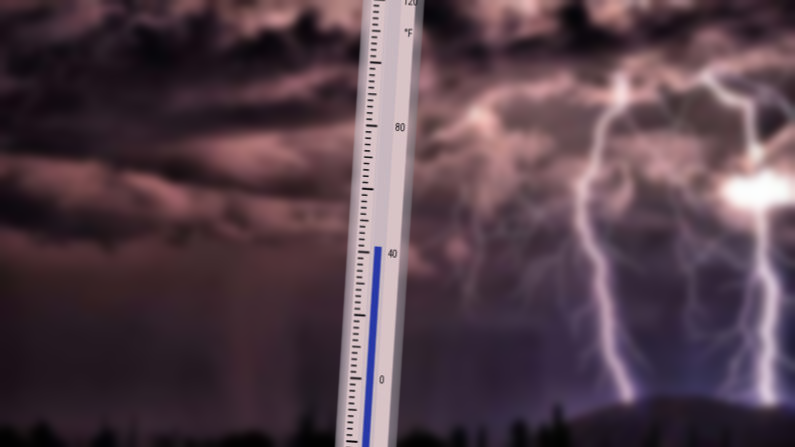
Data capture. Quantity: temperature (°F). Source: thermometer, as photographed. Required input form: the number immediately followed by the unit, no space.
42°F
